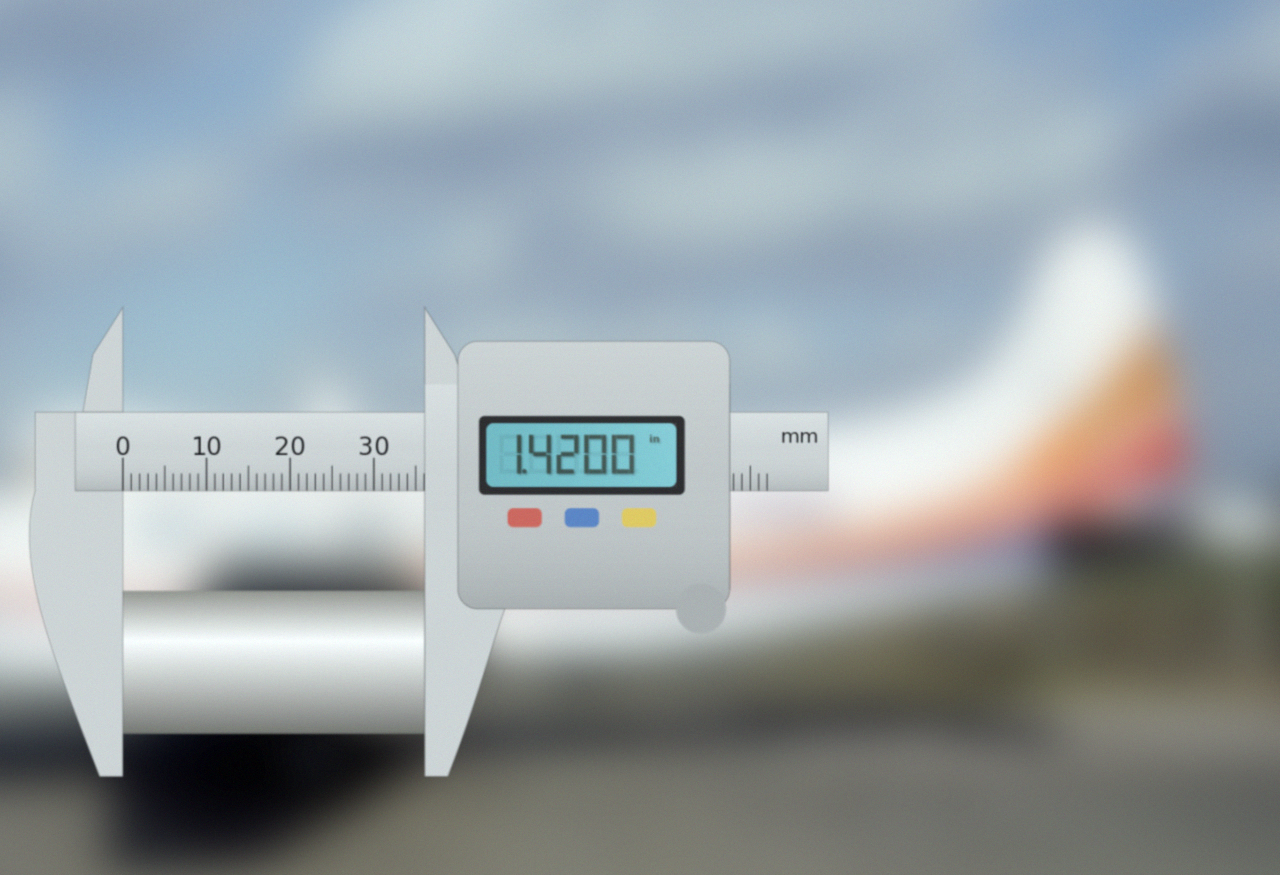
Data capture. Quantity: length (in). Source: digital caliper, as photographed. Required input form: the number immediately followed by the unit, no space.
1.4200in
